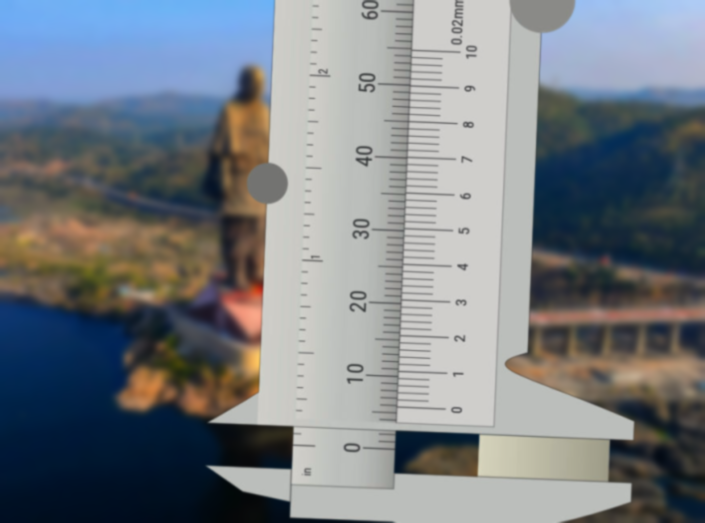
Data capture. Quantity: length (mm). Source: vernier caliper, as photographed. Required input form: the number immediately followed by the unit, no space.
5.8mm
